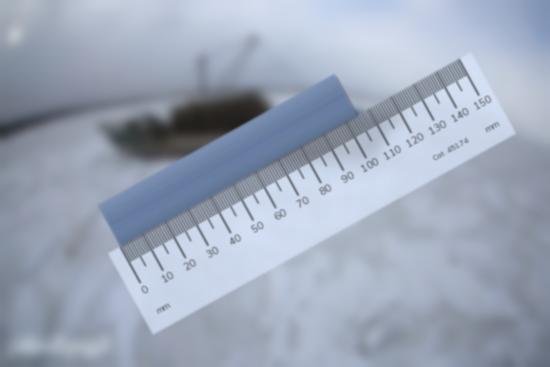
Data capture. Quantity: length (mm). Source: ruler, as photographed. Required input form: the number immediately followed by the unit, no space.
105mm
